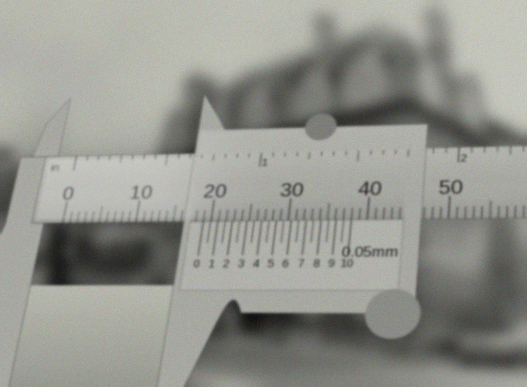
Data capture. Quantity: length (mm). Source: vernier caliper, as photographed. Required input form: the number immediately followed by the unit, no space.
19.0mm
